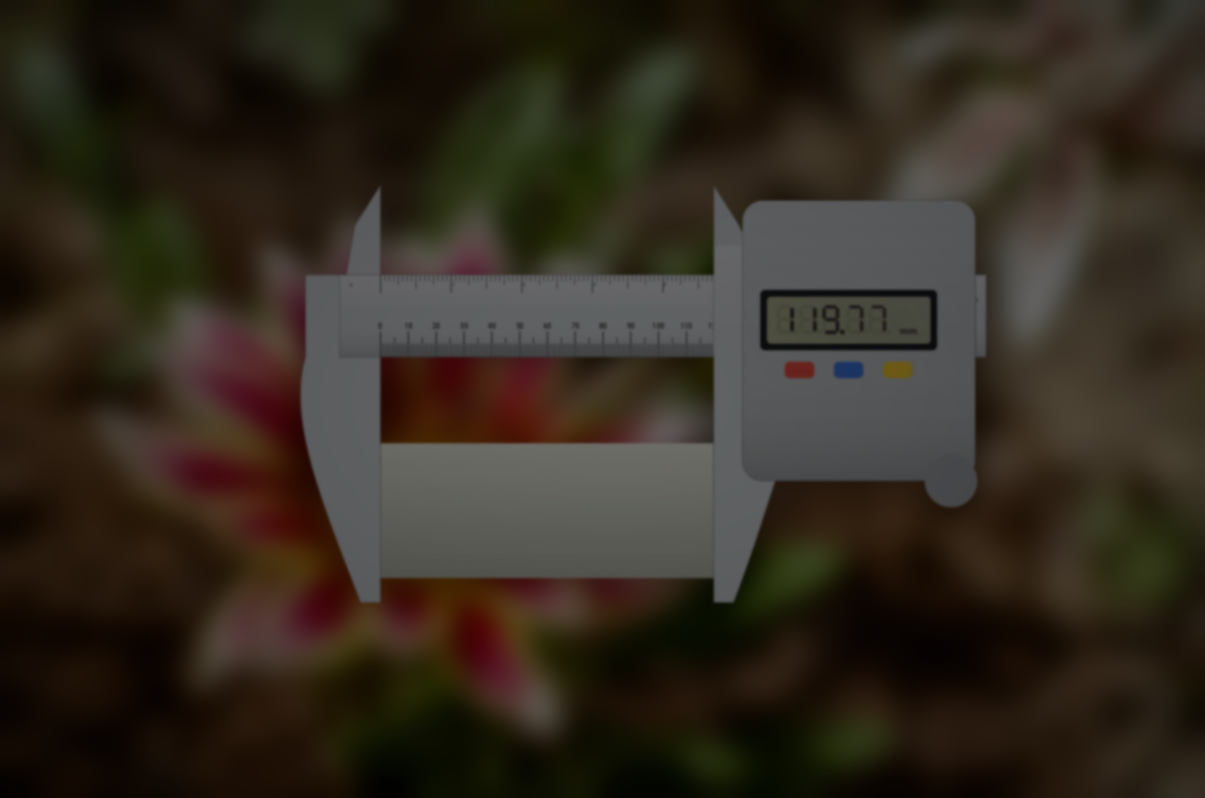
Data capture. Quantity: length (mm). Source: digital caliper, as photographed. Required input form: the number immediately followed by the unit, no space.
119.77mm
